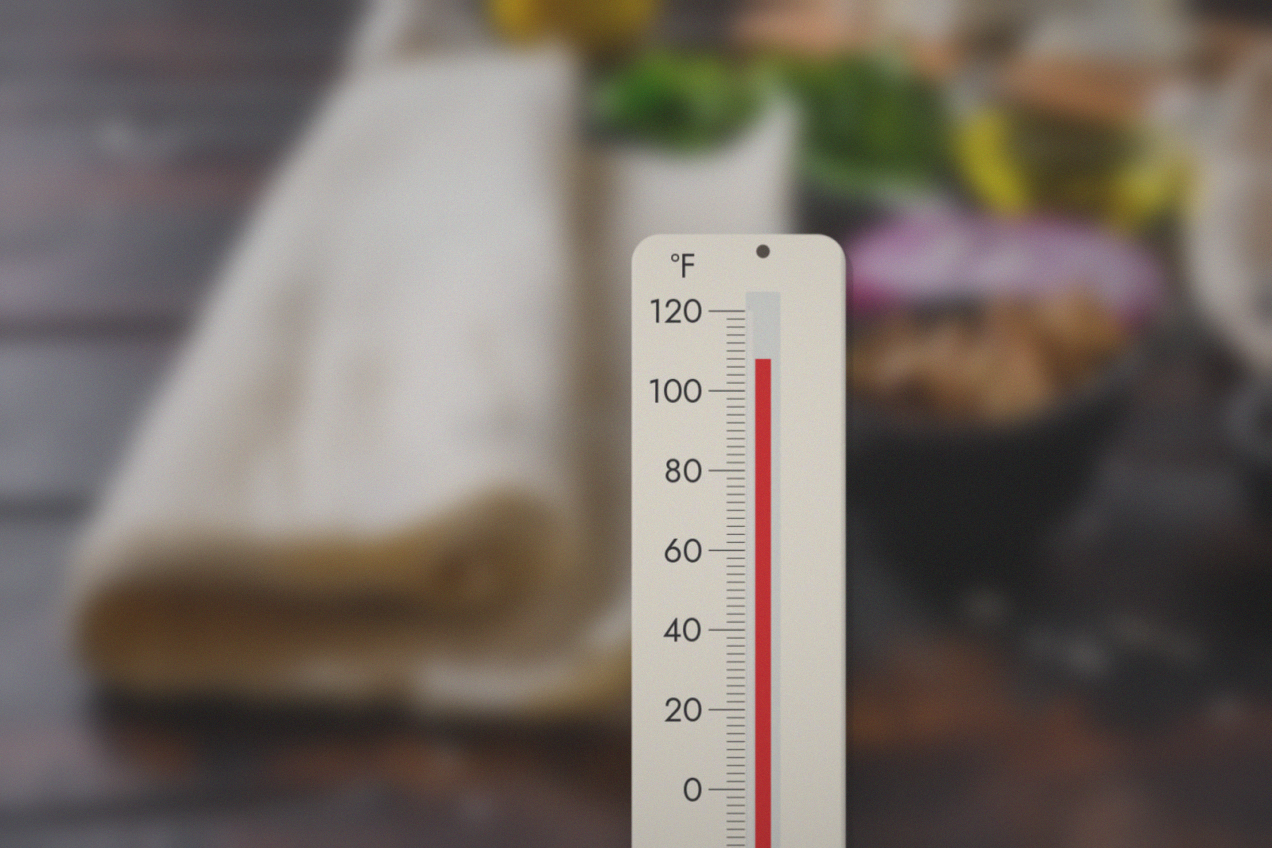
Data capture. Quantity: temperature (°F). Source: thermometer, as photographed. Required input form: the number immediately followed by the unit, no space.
108°F
